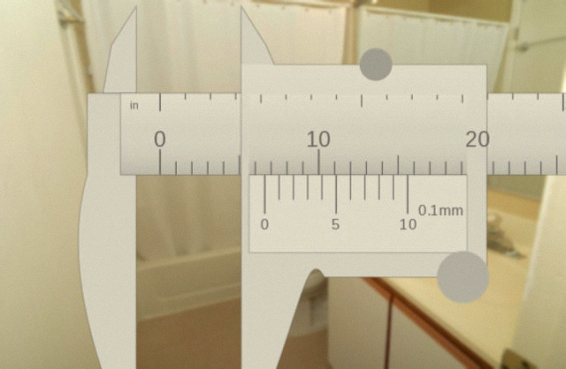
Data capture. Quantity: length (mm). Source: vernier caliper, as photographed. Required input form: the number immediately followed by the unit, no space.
6.6mm
